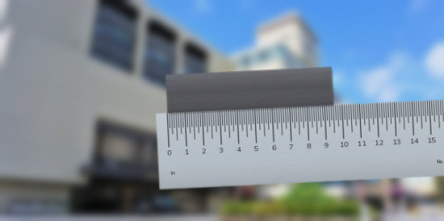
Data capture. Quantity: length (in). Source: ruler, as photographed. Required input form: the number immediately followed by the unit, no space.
9.5in
